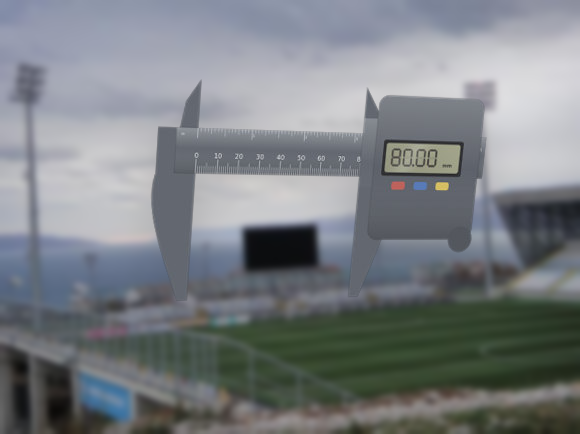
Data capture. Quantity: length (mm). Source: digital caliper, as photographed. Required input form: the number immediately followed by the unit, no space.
80.00mm
